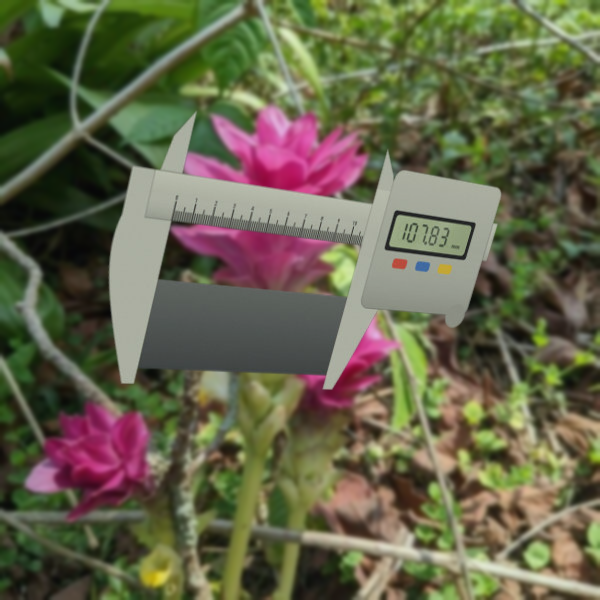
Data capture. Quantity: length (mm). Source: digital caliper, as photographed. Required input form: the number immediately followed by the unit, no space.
107.83mm
